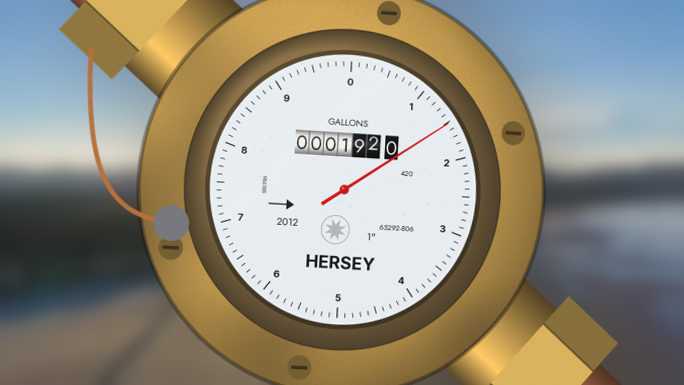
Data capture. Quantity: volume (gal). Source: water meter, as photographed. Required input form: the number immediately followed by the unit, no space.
1921.5gal
